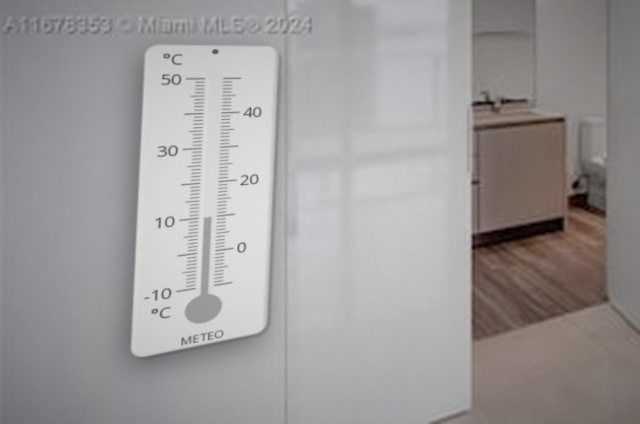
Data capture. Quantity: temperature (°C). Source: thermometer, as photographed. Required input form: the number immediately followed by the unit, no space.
10°C
